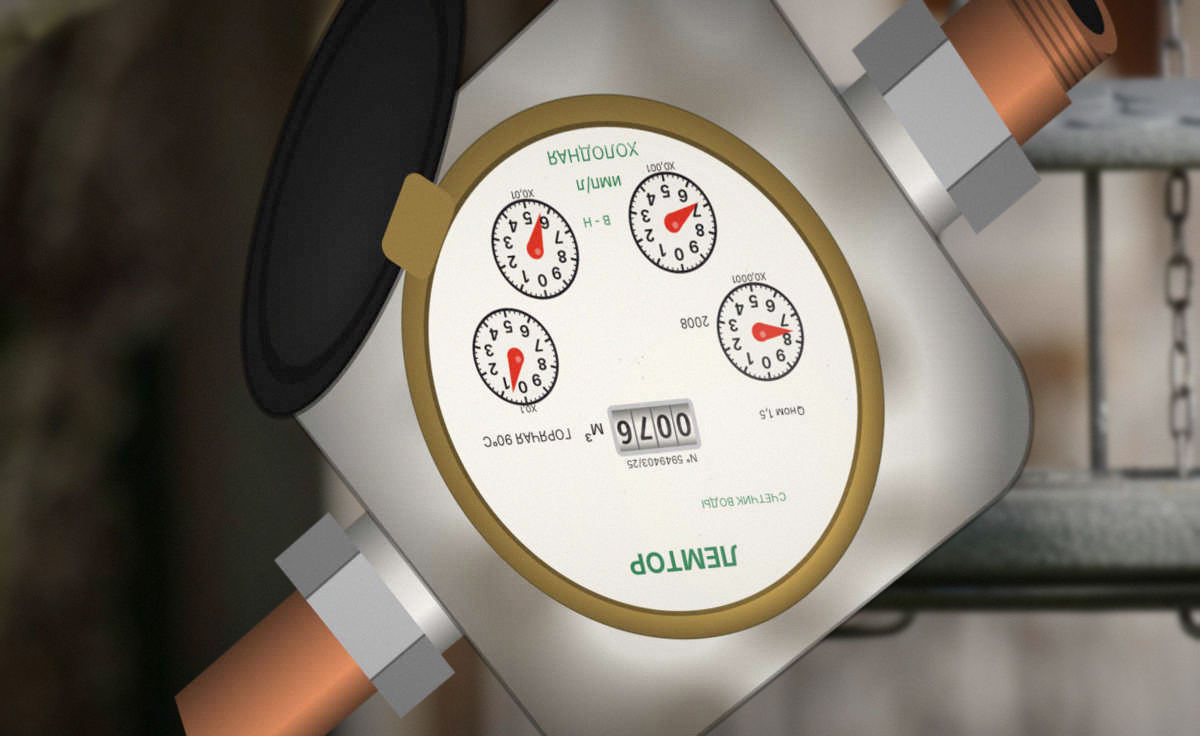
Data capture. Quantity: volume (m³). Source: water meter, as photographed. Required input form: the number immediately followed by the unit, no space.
76.0567m³
